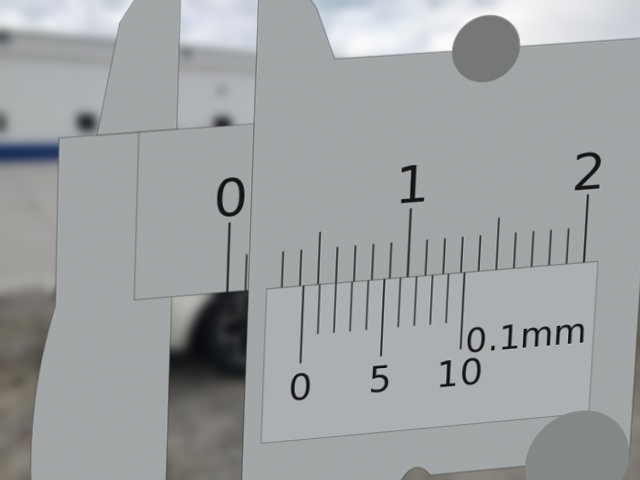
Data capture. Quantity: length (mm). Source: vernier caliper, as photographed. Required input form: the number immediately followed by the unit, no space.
4.2mm
